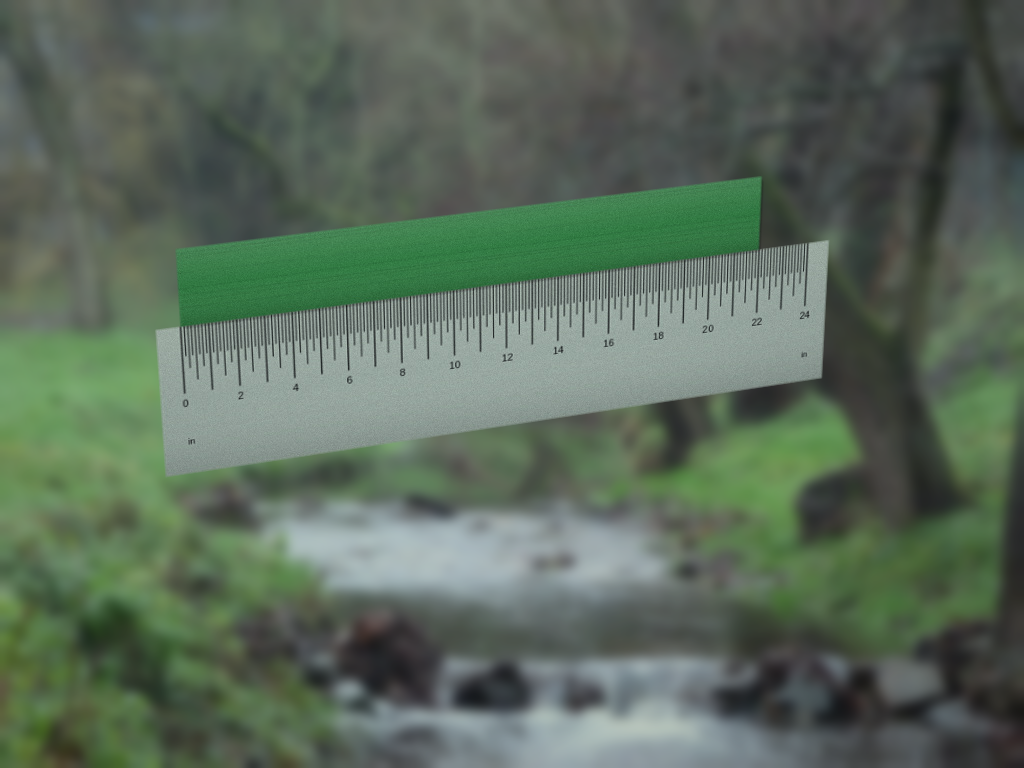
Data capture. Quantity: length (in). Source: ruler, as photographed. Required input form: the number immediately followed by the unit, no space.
22in
